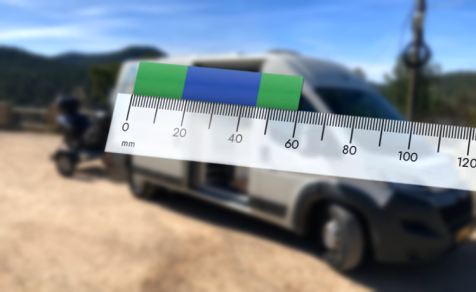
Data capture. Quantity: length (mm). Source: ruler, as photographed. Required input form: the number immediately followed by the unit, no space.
60mm
